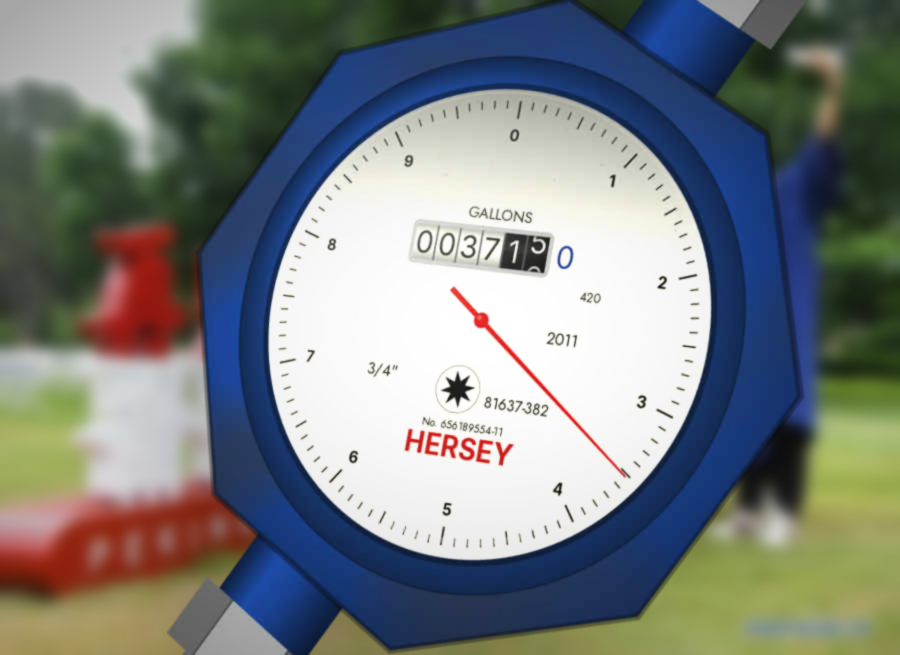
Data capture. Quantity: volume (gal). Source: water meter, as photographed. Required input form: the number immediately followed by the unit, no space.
37153.5gal
